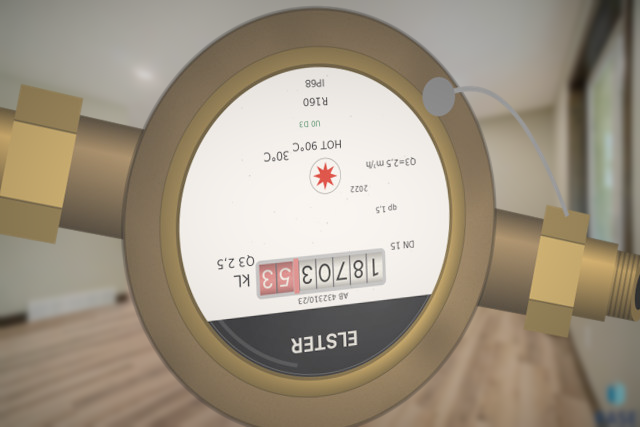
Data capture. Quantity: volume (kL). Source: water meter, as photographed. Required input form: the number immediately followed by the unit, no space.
18703.53kL
